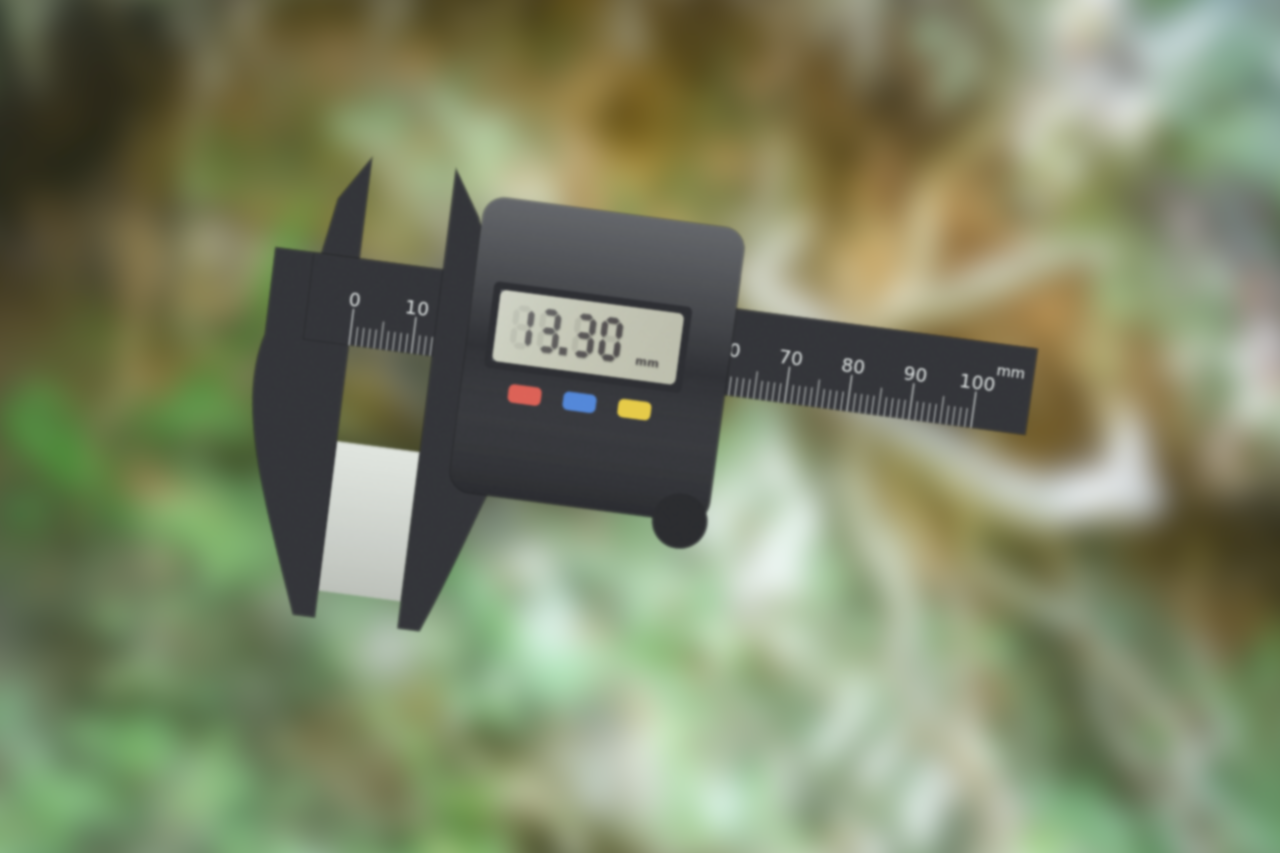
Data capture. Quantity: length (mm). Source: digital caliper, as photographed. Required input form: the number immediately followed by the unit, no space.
13.30mm
